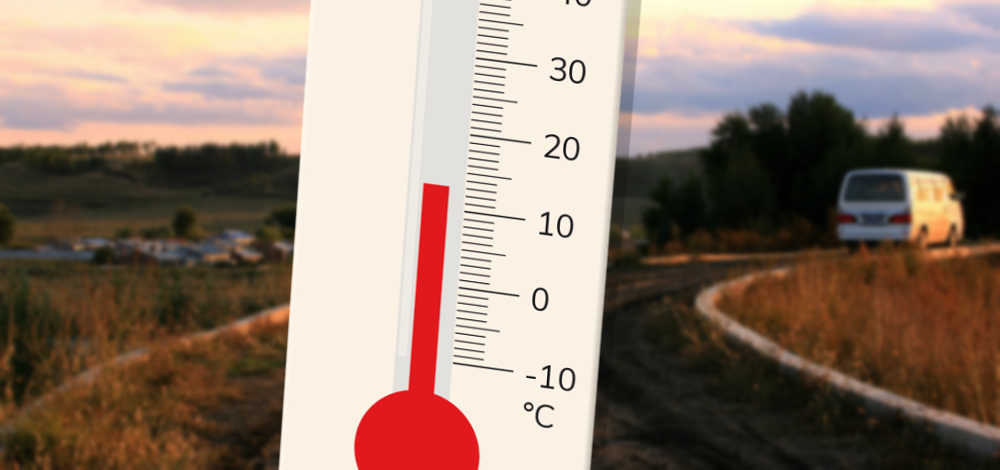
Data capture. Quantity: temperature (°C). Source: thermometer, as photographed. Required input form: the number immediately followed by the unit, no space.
13°C
